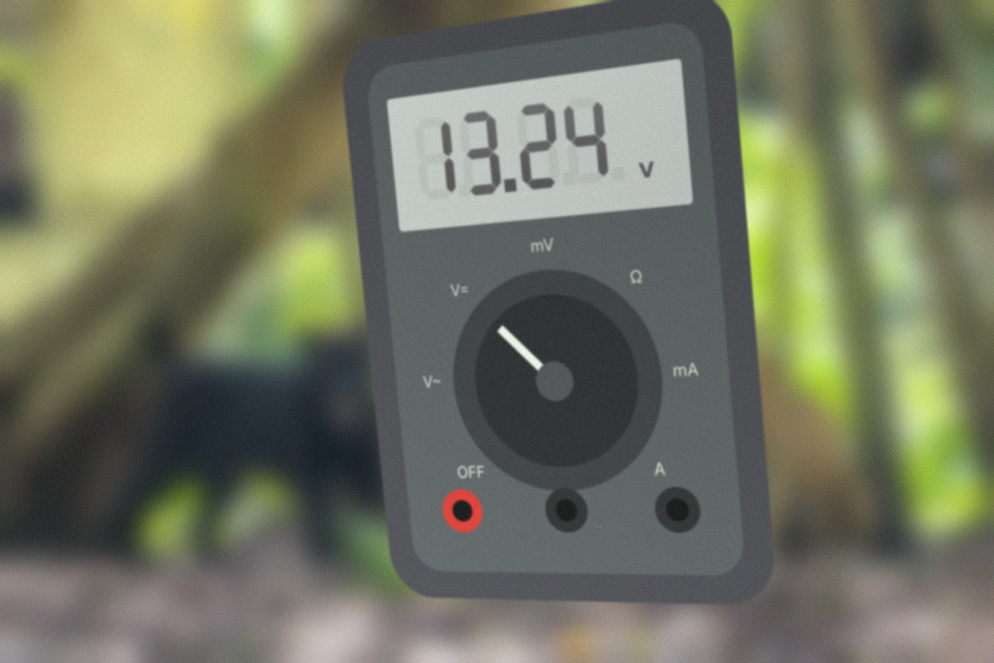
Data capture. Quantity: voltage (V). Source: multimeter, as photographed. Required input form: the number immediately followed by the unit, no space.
13.24V
